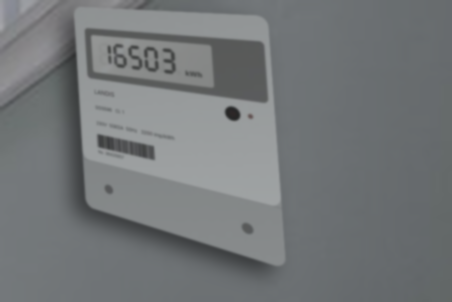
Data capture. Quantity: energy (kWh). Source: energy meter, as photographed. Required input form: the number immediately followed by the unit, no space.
16503kWh
